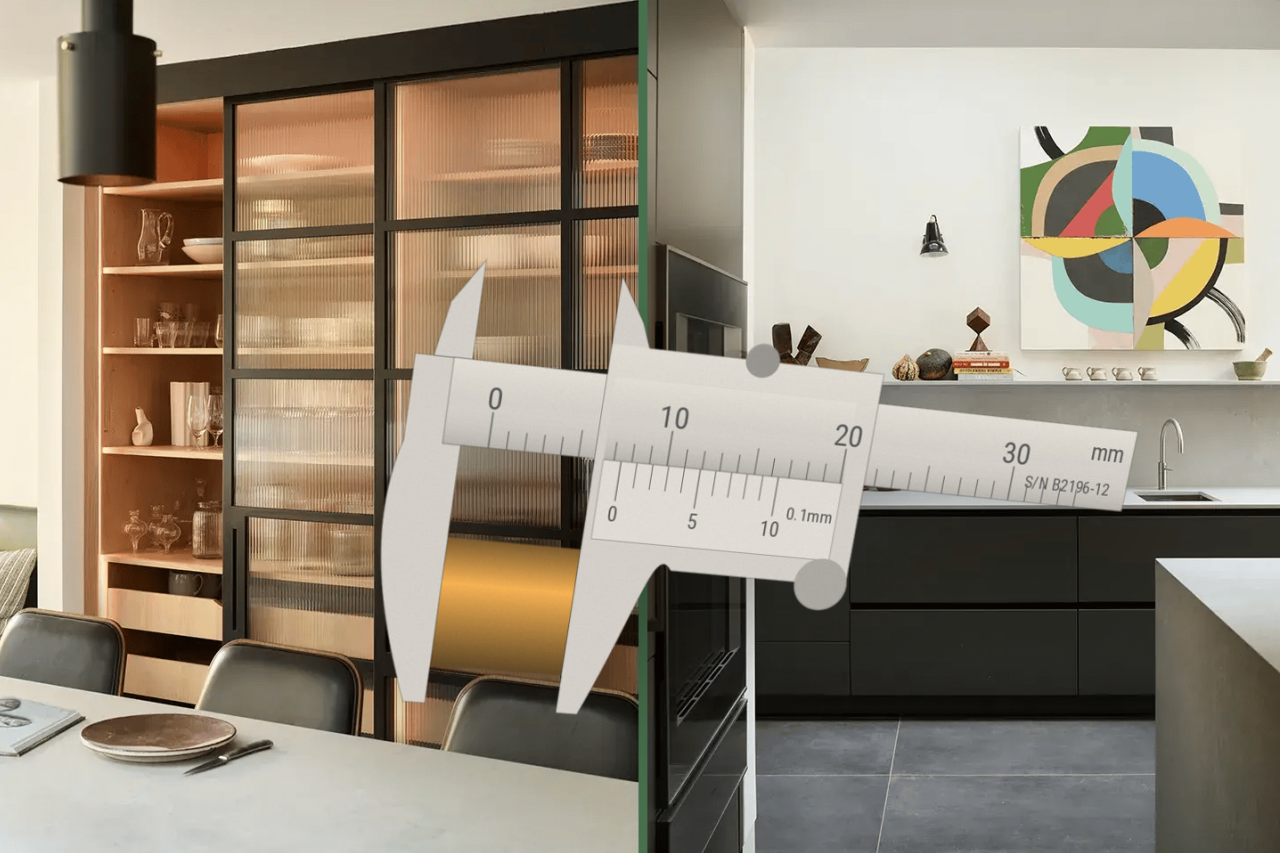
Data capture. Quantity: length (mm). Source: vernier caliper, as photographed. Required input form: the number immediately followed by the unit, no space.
7.4mm
